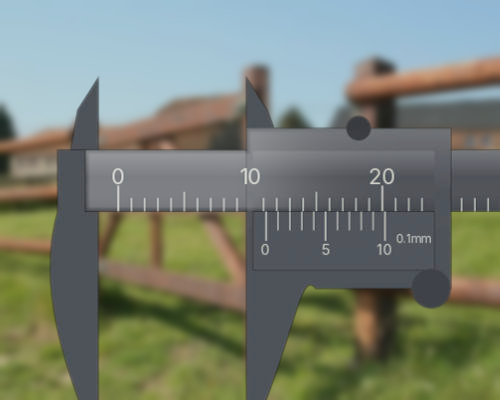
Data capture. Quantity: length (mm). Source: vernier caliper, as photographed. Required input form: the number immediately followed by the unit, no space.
11.2mm
